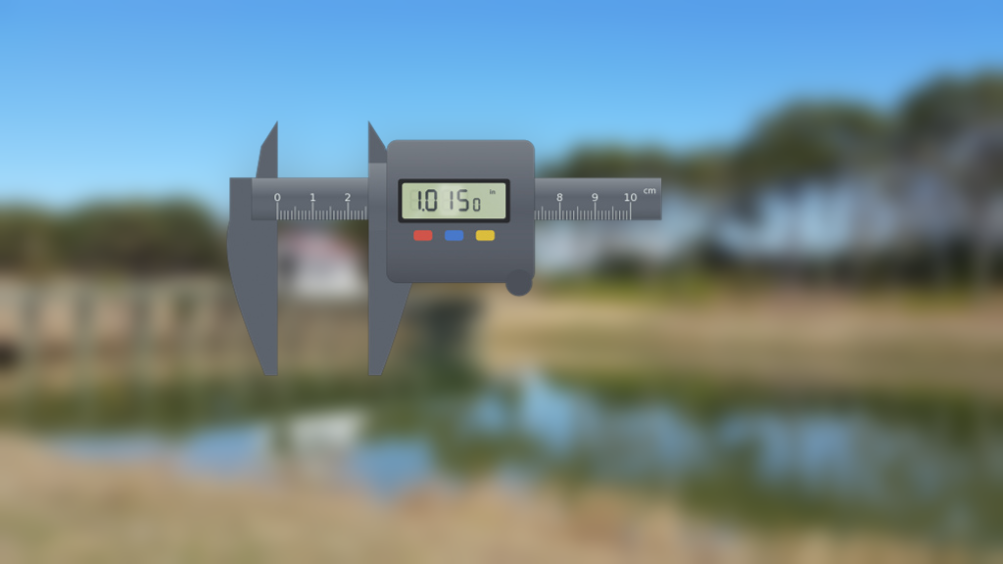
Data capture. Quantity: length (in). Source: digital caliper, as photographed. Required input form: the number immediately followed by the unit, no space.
1.0150in
